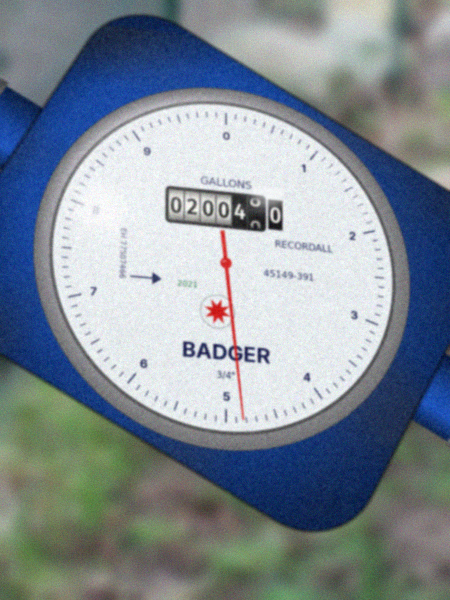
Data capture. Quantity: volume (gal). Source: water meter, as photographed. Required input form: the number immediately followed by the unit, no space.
200484.8gal
